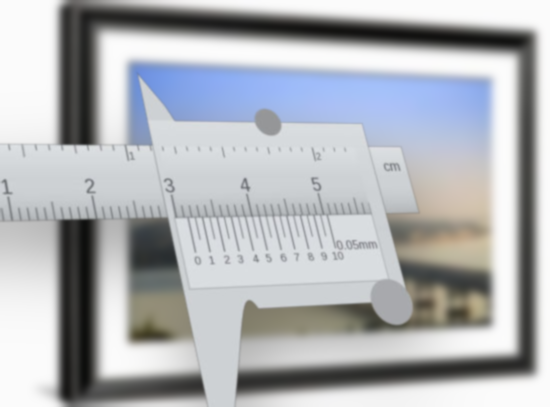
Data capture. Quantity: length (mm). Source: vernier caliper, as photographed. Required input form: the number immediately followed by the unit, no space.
31.5mm
